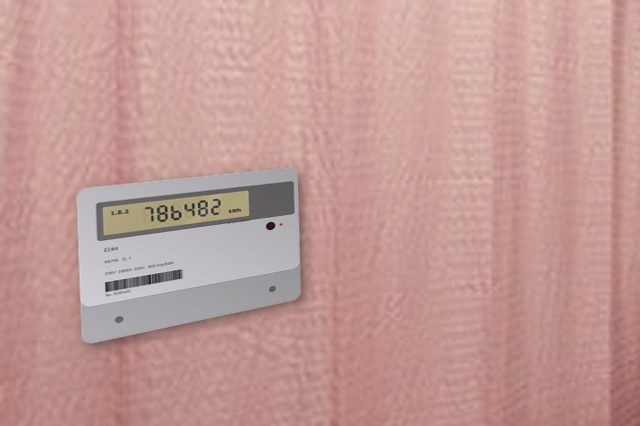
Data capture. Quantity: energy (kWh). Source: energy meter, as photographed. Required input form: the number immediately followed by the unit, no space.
786482kWh
